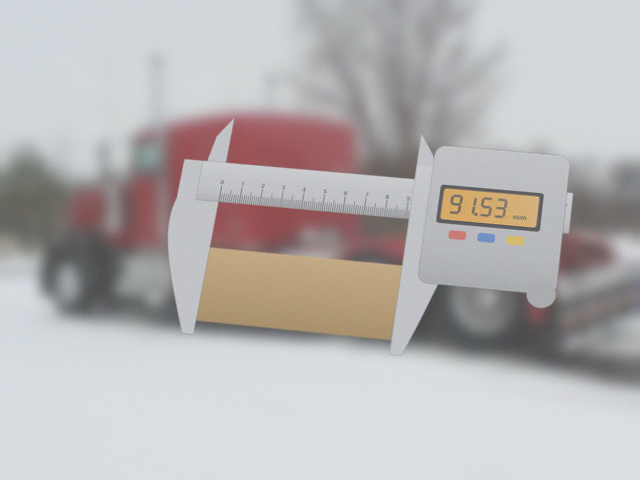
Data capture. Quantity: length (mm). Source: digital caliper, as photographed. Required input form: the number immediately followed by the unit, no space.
91.53mm
